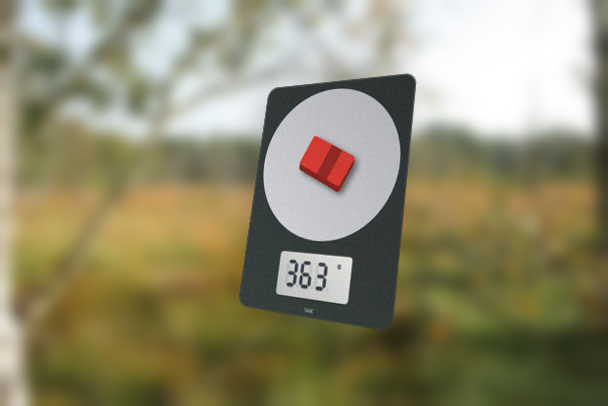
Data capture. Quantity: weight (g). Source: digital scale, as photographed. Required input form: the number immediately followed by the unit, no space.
363g
